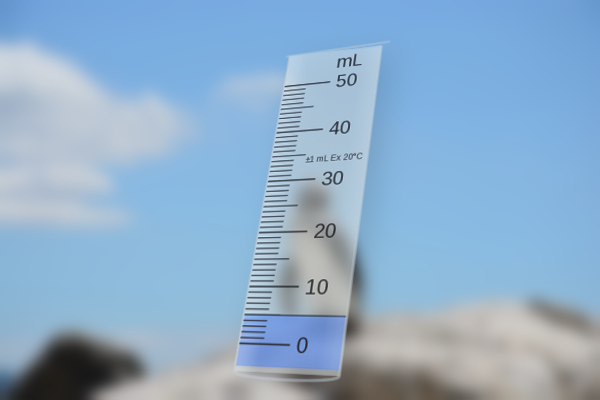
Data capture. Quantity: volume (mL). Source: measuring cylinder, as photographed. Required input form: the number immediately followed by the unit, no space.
5mL
